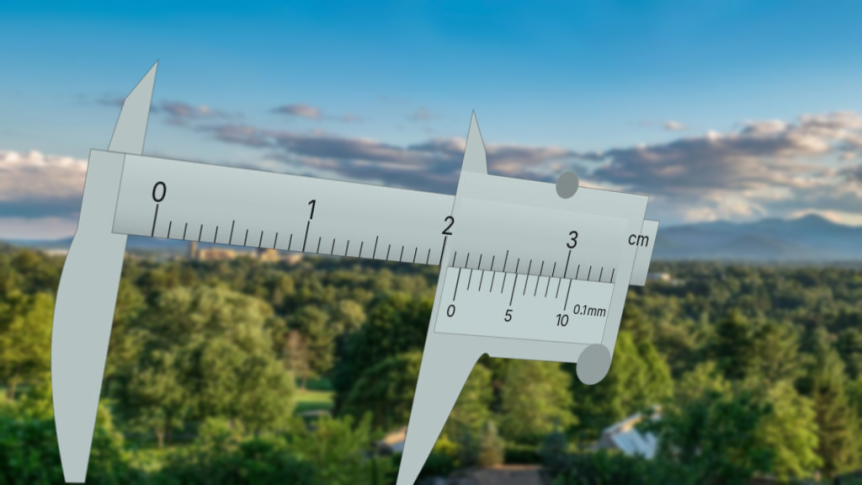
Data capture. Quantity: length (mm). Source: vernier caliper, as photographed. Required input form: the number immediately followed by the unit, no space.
21.6mm
